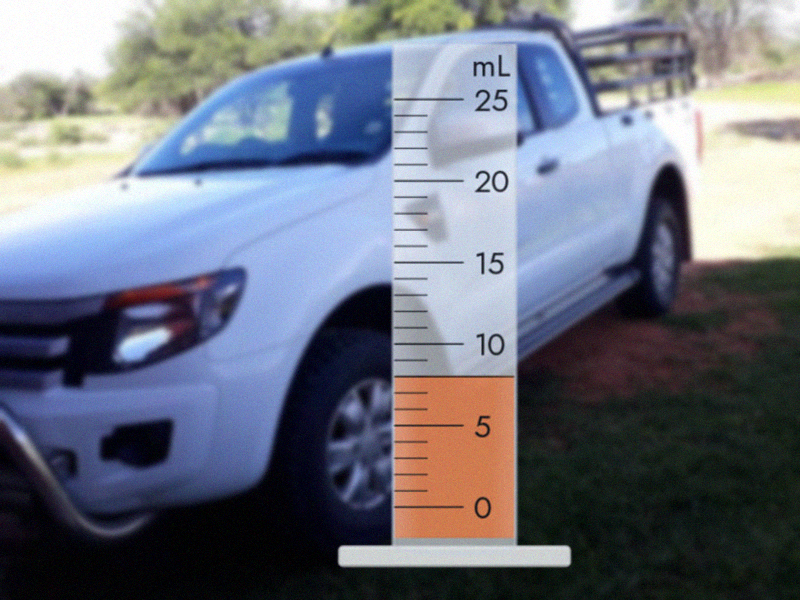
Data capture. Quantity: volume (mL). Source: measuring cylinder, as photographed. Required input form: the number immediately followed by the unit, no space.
8mL
